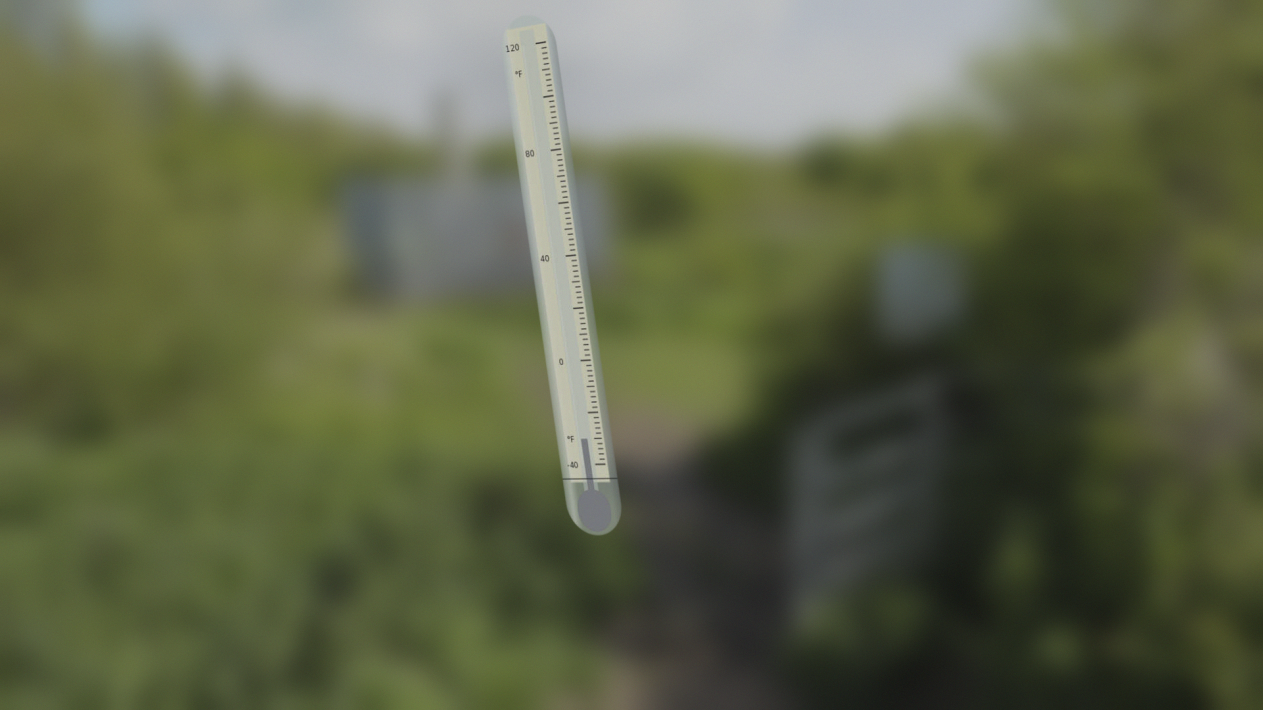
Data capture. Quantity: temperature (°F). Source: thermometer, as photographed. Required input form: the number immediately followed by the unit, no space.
-30°F
